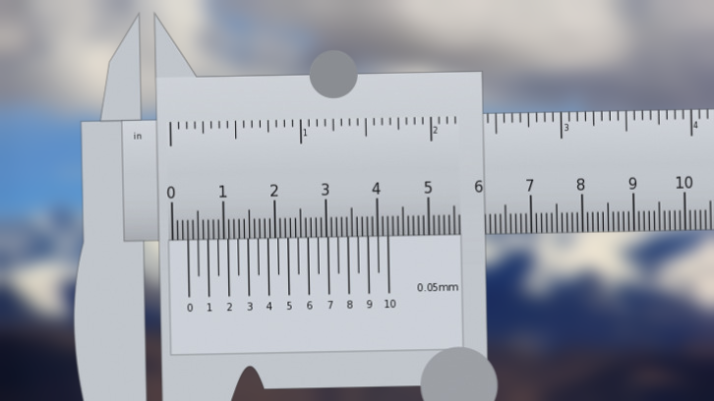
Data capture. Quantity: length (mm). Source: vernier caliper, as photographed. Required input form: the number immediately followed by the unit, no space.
3.0mm
